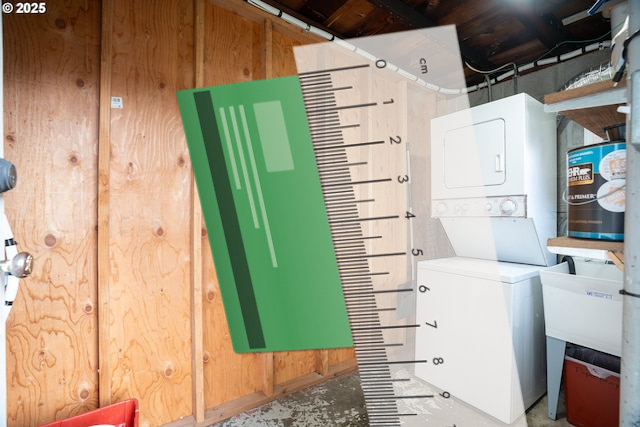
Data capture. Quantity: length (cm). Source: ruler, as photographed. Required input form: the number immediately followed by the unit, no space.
7.5cm
